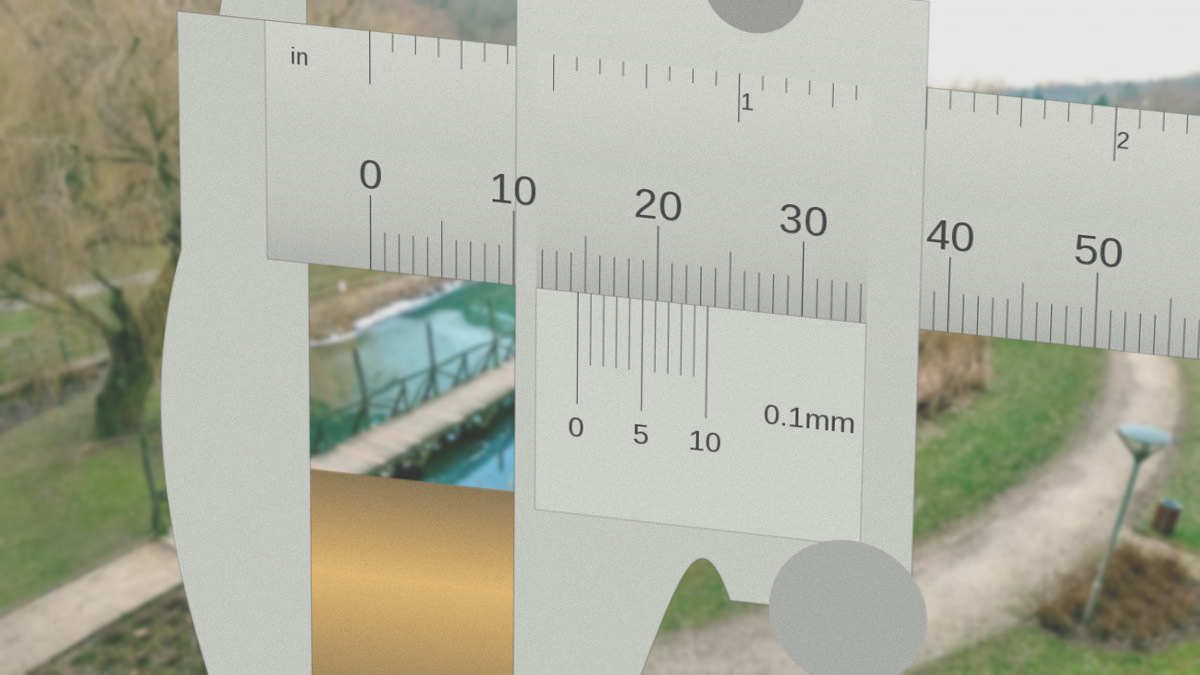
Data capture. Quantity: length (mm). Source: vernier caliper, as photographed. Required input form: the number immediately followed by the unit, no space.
14.5mm
